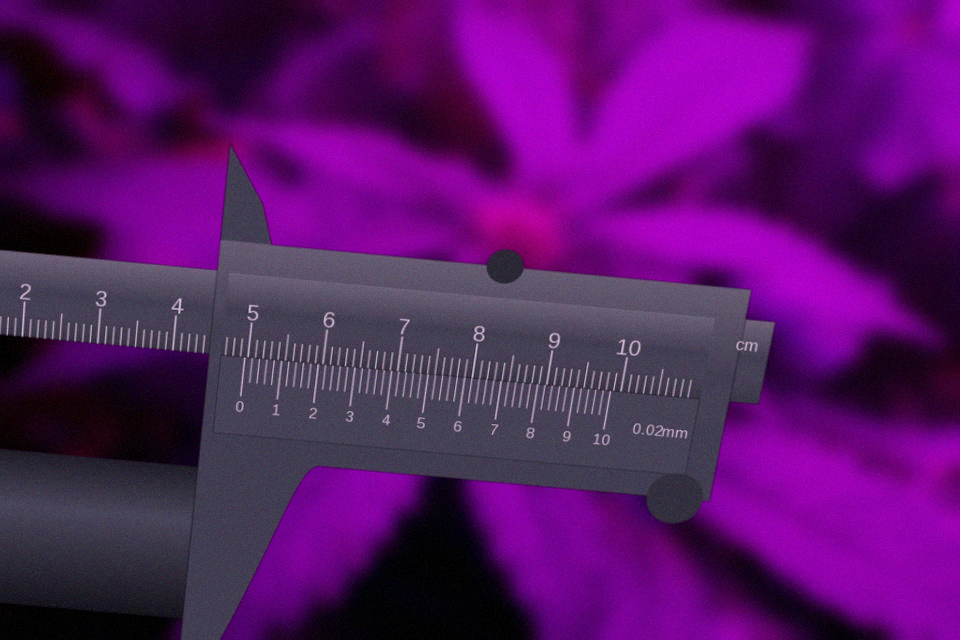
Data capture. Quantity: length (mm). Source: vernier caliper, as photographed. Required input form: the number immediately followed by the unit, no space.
49.6mm
